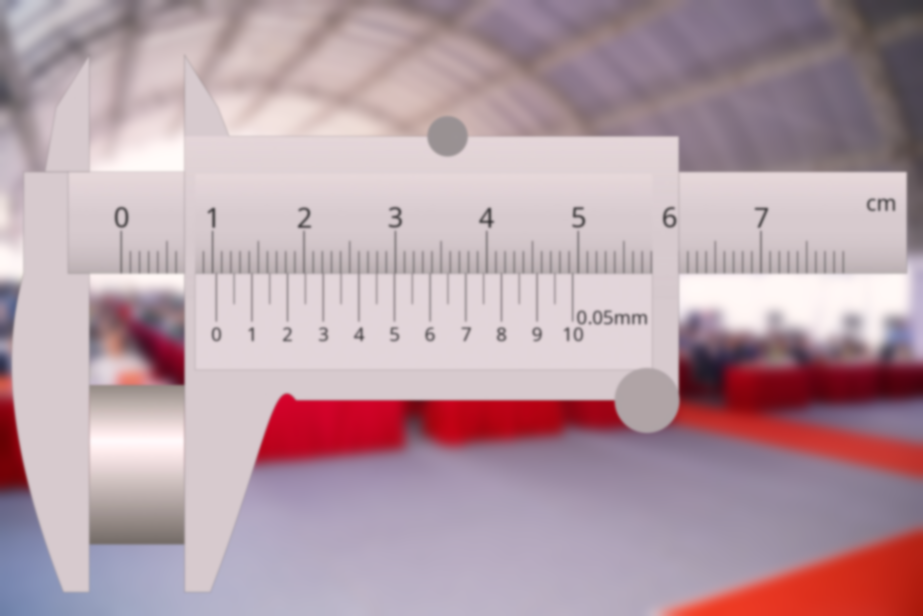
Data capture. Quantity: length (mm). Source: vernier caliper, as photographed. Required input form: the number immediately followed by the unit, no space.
10.4mm
